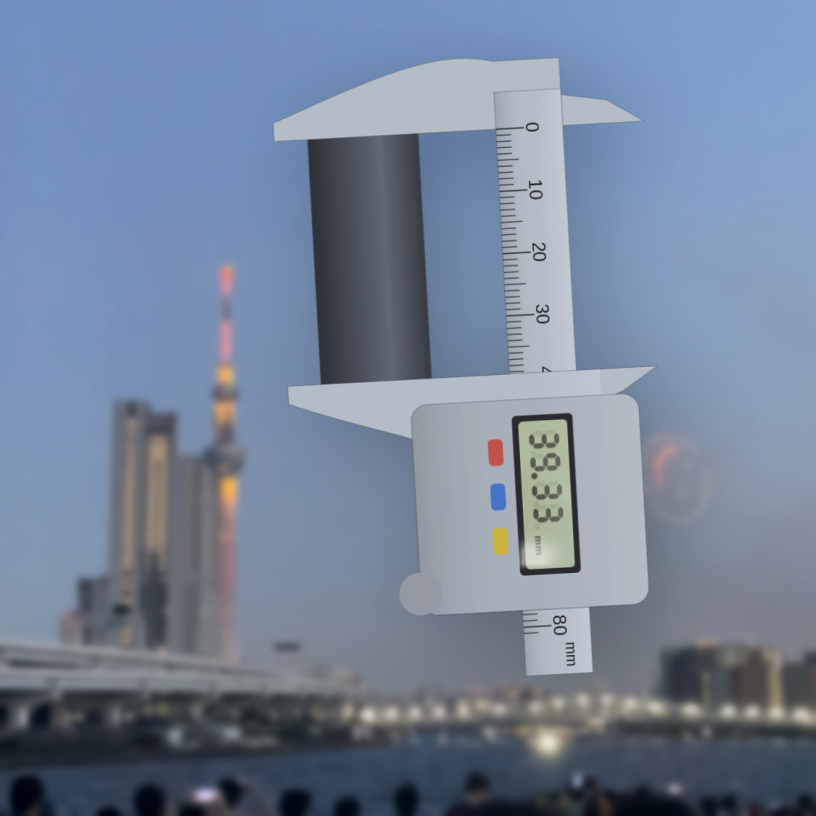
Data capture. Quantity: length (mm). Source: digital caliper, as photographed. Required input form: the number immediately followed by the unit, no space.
39.33mm
